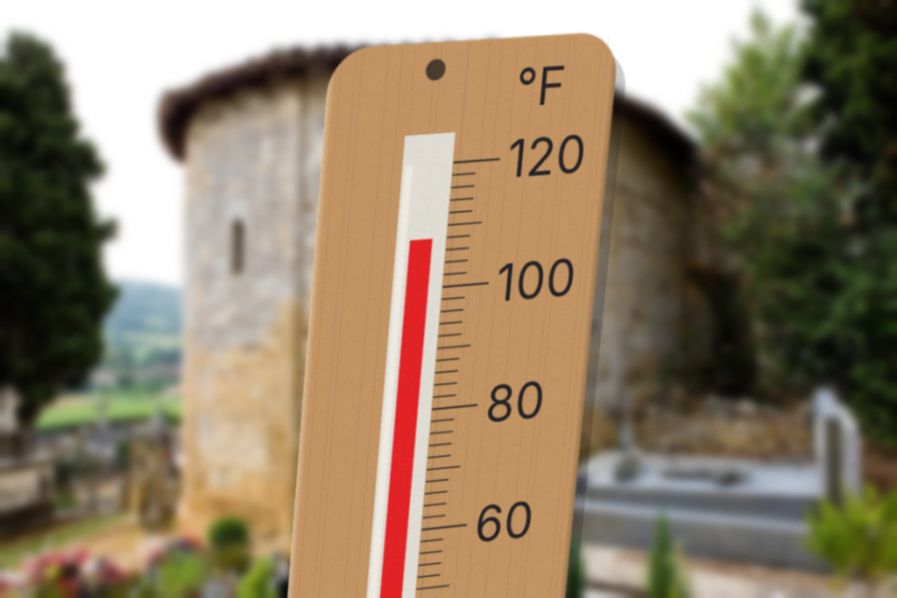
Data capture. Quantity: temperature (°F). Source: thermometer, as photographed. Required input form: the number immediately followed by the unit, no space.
108°F
